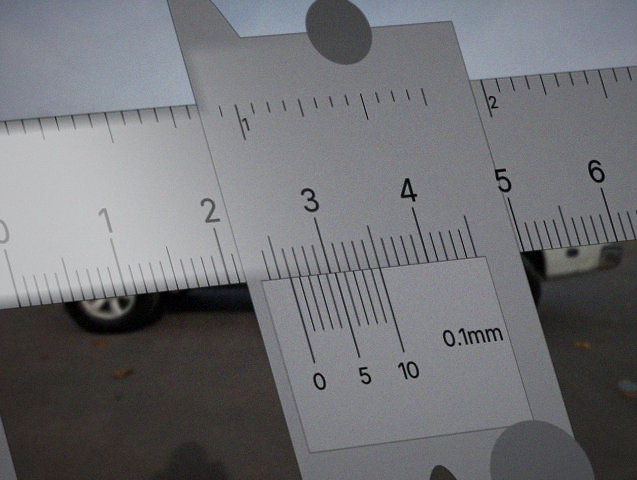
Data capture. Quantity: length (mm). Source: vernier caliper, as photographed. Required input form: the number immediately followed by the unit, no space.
26.0mm
